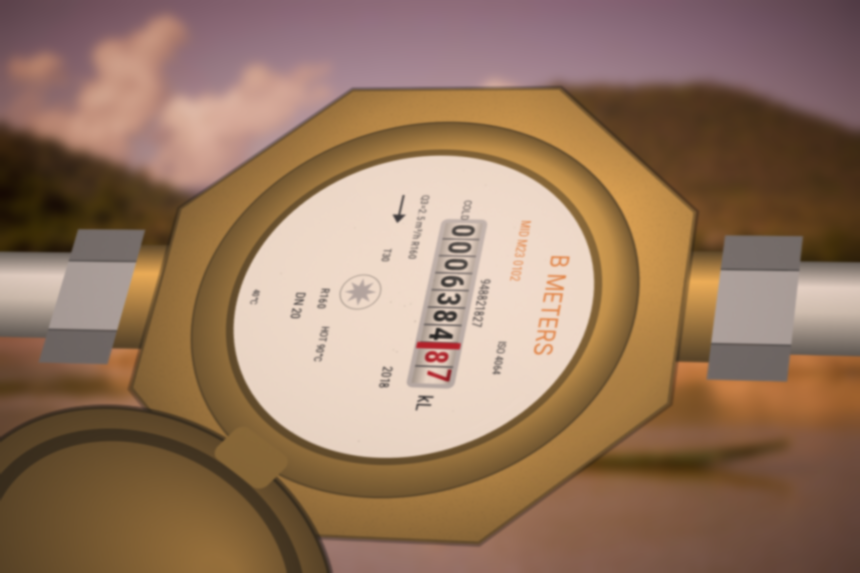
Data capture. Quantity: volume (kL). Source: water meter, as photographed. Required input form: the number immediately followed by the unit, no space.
6384.87kL
